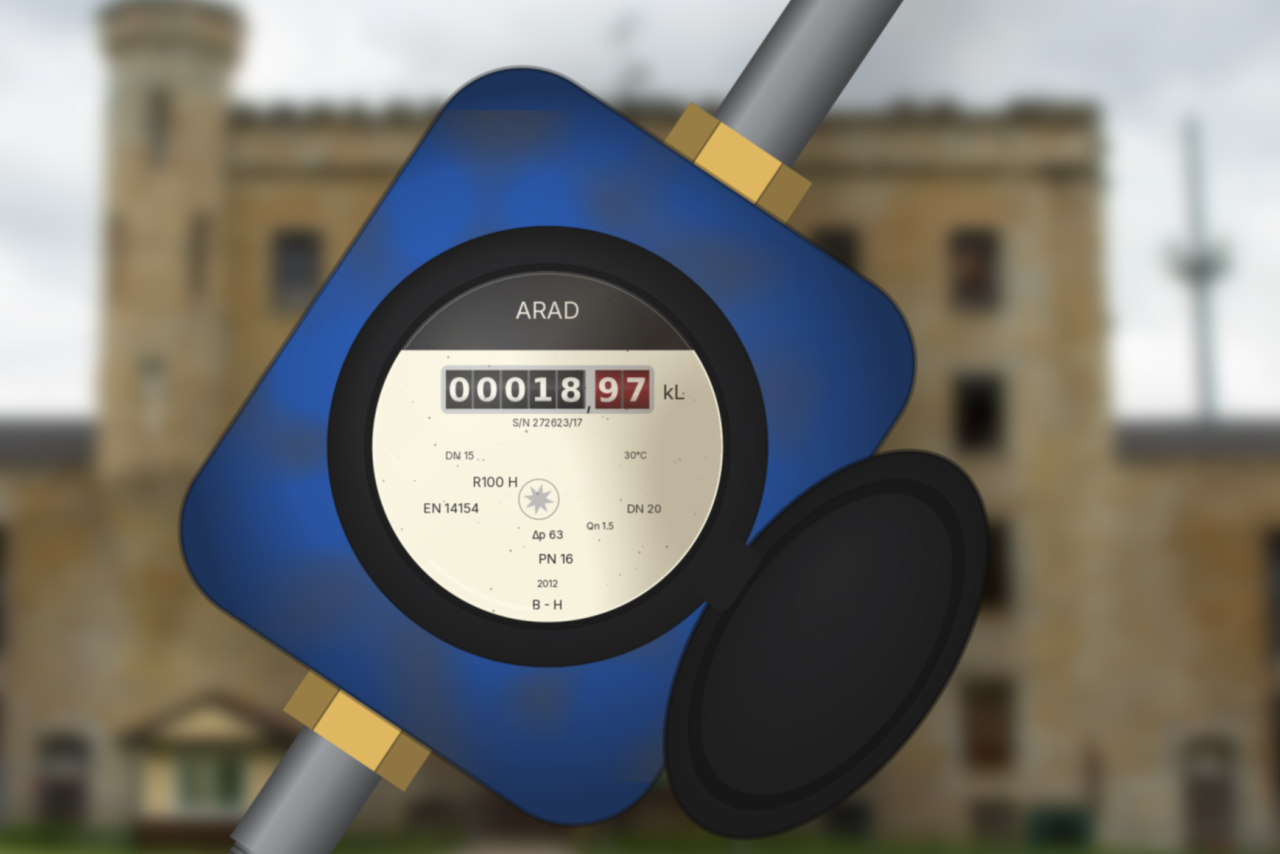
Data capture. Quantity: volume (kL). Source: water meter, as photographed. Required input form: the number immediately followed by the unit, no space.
18.97kL
